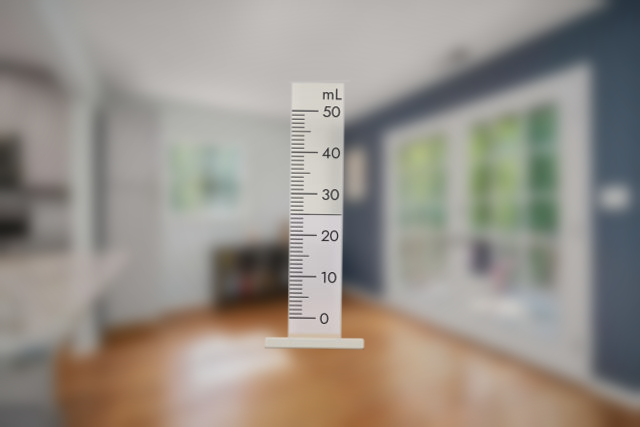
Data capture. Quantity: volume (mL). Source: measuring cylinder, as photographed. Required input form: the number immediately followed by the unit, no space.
25mL
